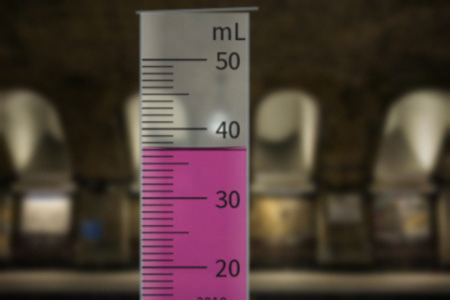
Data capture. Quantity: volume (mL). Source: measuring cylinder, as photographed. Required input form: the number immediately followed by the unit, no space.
37mL
